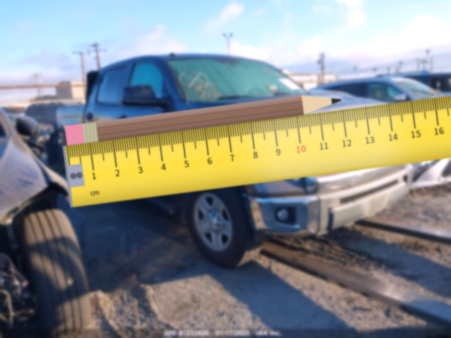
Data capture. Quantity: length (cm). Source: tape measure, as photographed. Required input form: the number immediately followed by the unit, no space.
12cm
